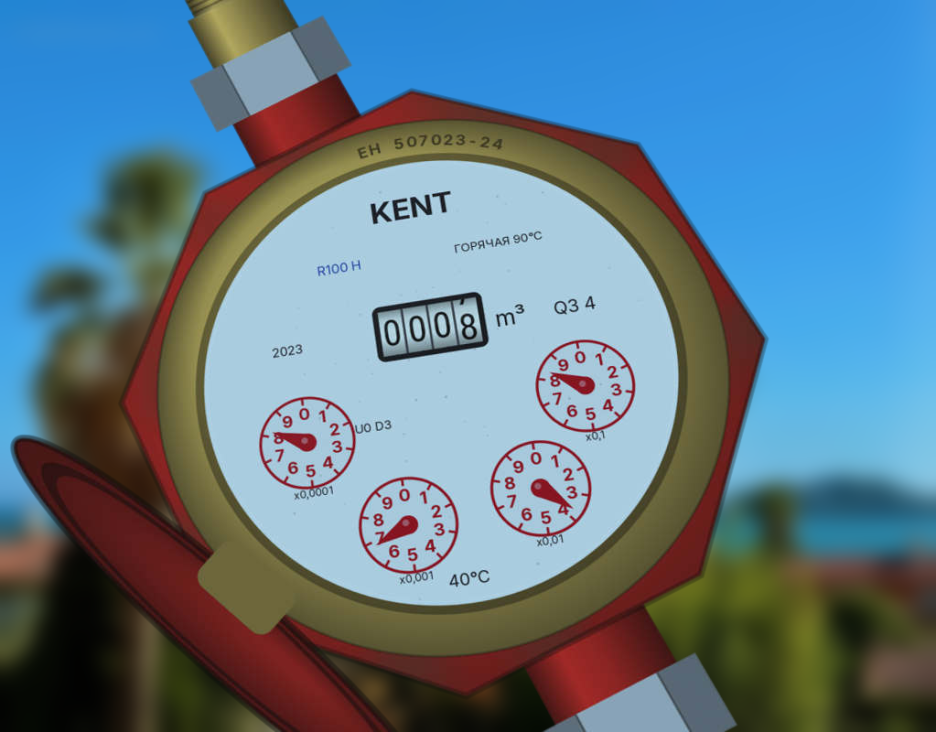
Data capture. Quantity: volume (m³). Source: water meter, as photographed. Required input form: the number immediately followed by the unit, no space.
7.8368m³
